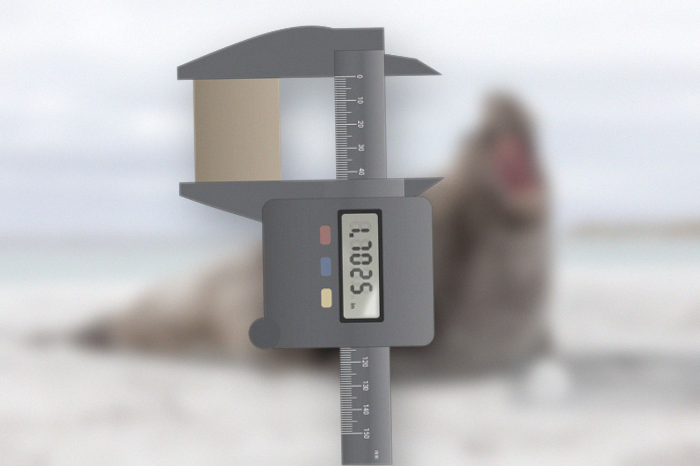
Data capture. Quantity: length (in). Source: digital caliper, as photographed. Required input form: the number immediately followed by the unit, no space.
1.7025in
